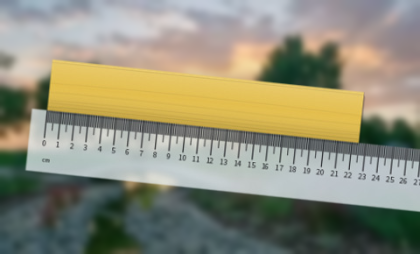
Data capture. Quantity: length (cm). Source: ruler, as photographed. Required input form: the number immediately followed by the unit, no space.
22.5cm
